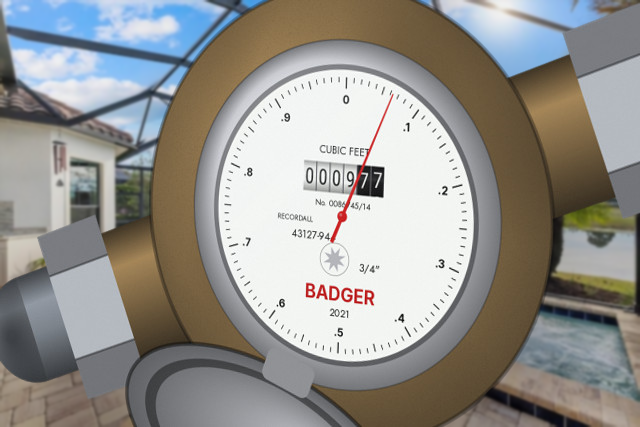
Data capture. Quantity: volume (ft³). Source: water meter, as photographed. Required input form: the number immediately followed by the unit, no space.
977.06ft³
